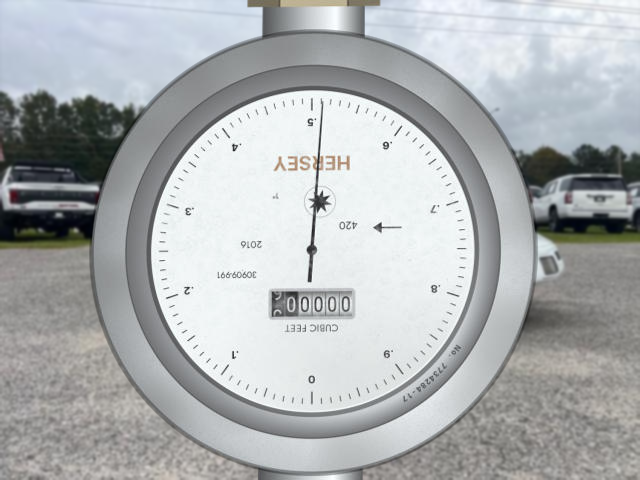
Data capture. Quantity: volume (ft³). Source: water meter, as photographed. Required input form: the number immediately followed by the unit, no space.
5.51ft³
